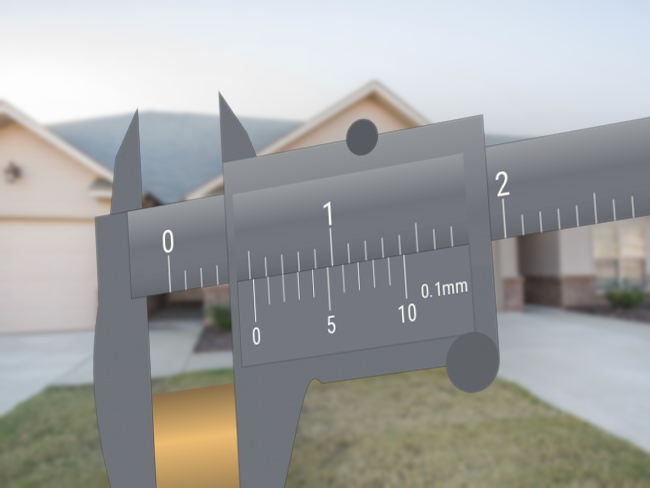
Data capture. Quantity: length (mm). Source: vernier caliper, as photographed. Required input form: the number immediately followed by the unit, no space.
5.2mm
